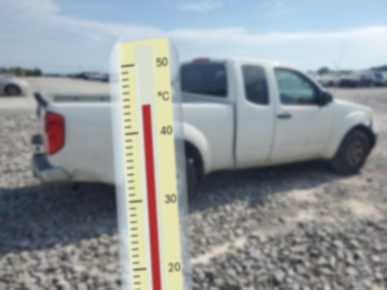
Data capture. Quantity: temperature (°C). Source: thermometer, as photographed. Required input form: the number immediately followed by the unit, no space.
44°C
